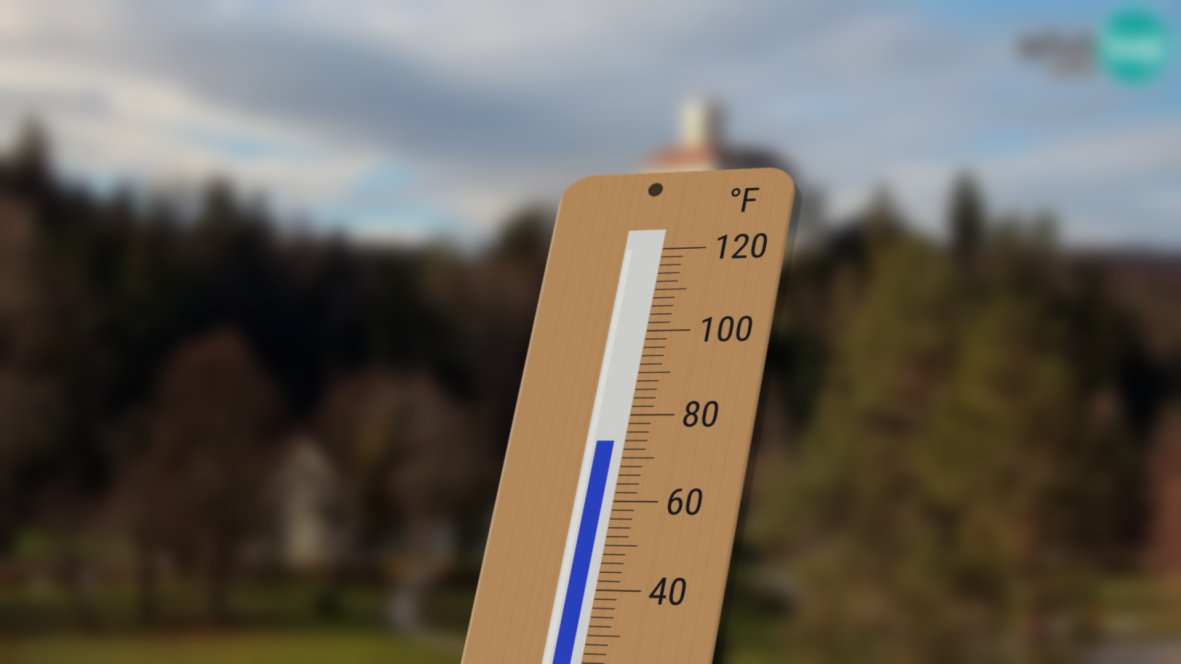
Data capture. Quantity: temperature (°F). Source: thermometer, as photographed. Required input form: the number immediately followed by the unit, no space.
74°F
